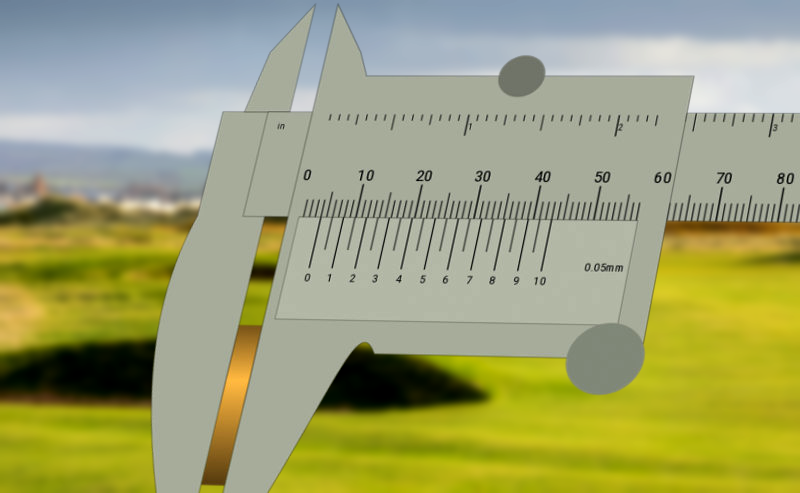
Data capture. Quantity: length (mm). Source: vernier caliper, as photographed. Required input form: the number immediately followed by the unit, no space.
4.0mm
